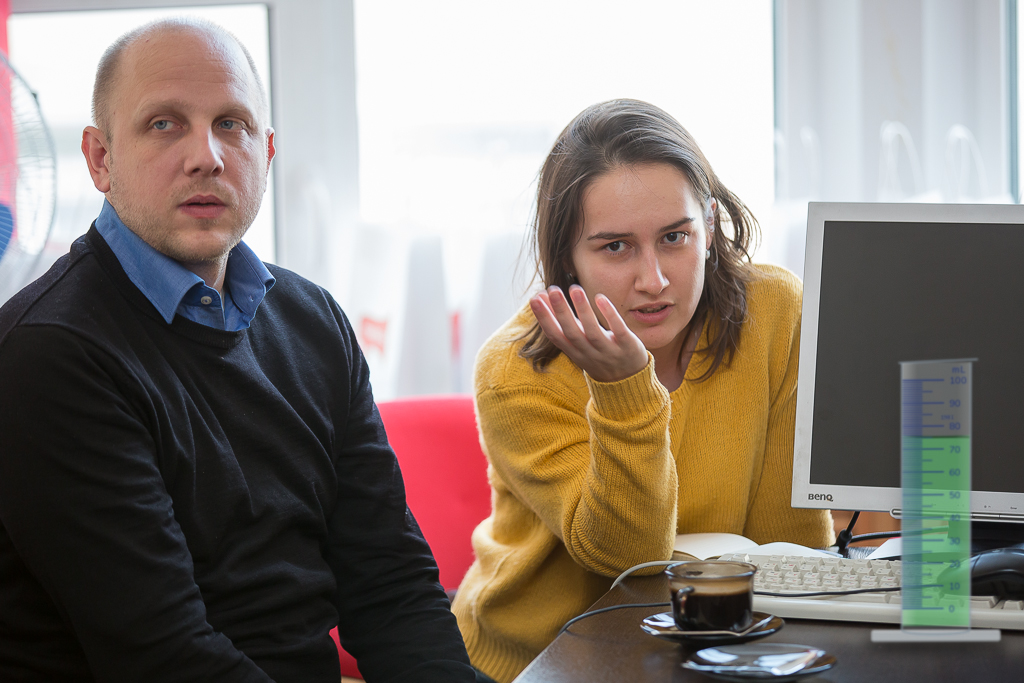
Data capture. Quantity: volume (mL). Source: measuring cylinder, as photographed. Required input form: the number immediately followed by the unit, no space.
75mL
